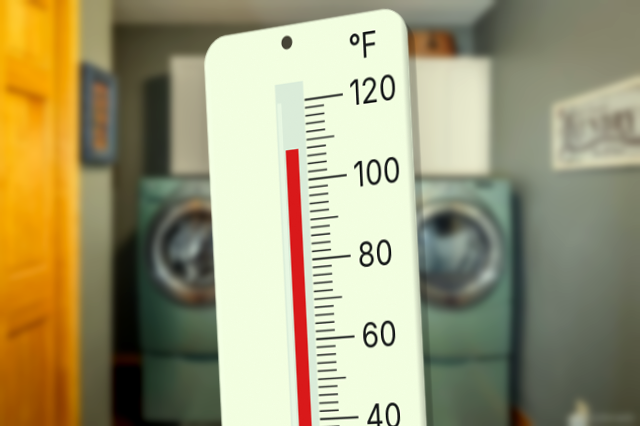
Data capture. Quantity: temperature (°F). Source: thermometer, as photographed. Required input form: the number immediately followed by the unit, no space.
108°F
